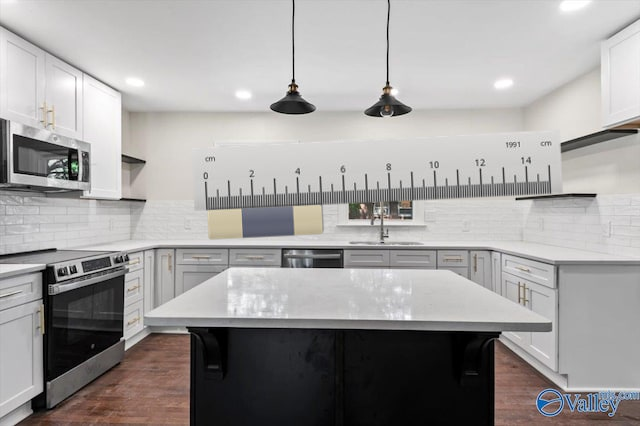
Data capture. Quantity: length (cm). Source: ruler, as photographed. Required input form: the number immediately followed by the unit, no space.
5cm
